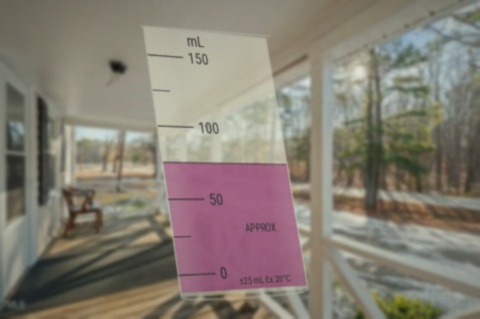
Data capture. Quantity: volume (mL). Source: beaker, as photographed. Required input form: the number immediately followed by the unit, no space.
75mL
